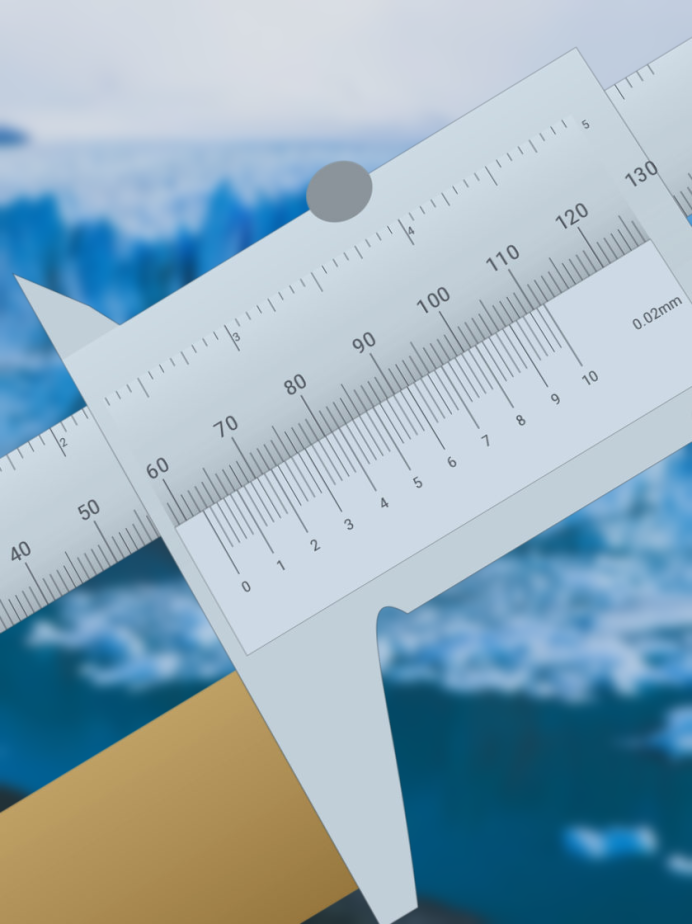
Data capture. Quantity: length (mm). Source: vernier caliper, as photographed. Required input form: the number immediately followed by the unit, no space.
62.4mm
